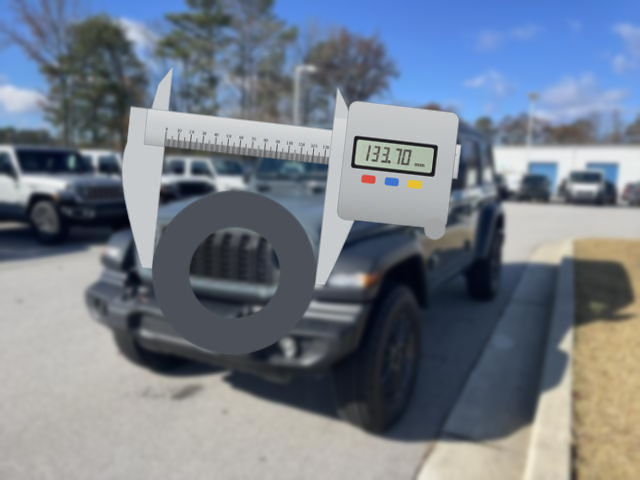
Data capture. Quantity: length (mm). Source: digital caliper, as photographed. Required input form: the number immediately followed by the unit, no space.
133.70mm
